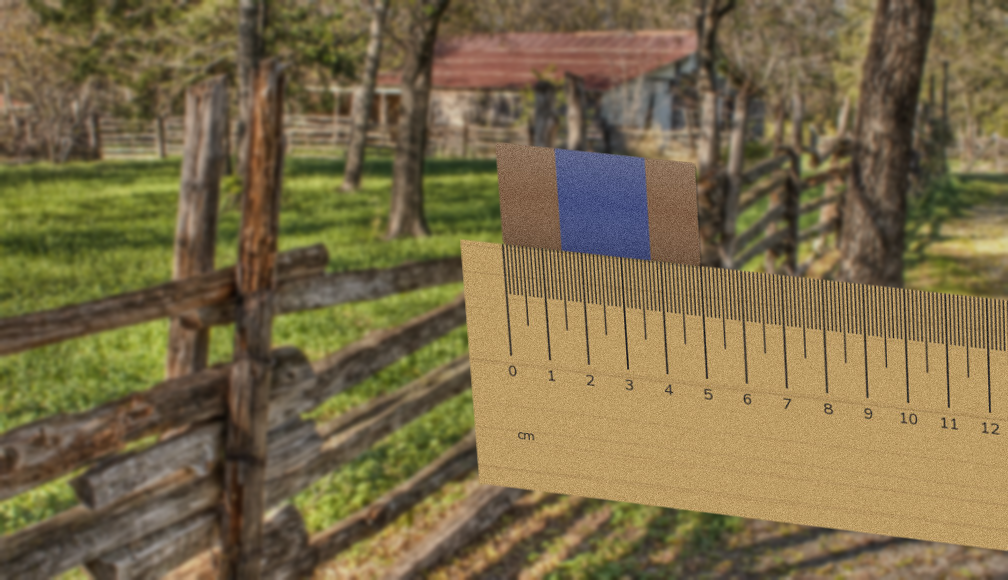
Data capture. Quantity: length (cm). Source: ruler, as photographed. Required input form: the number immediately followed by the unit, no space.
5cm
